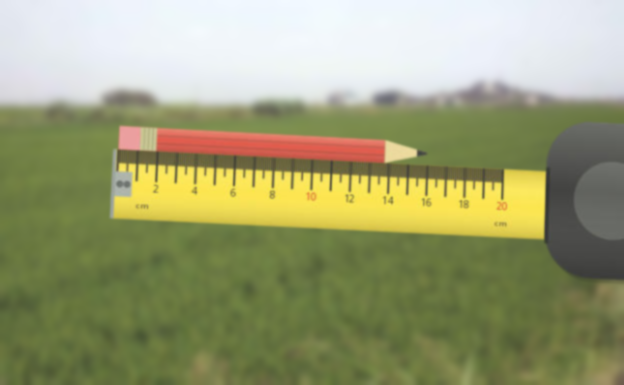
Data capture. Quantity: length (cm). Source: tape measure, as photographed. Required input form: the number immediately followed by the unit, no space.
16cm
